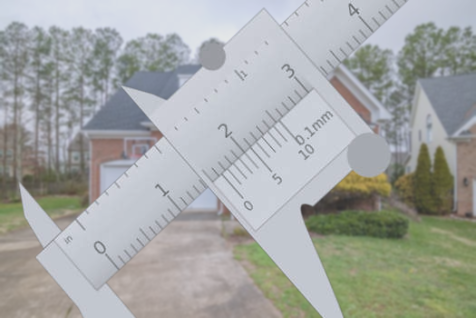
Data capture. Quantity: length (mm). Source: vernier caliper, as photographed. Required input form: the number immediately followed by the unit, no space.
16.4mm
